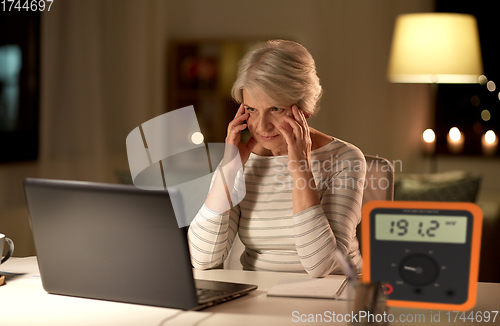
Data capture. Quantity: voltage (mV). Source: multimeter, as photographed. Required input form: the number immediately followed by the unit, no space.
191.2mV
